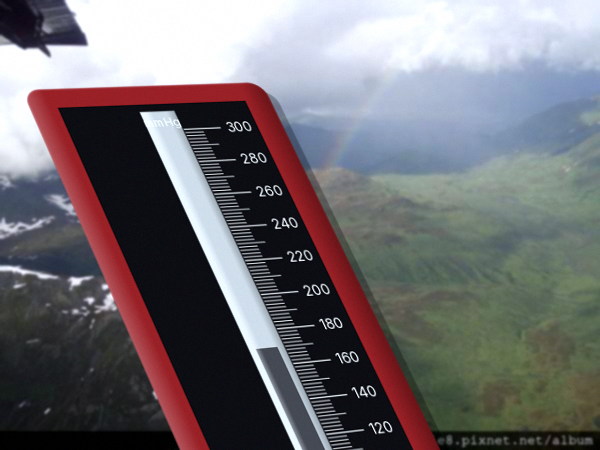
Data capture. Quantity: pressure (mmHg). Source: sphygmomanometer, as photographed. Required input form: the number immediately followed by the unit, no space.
170mmHg
